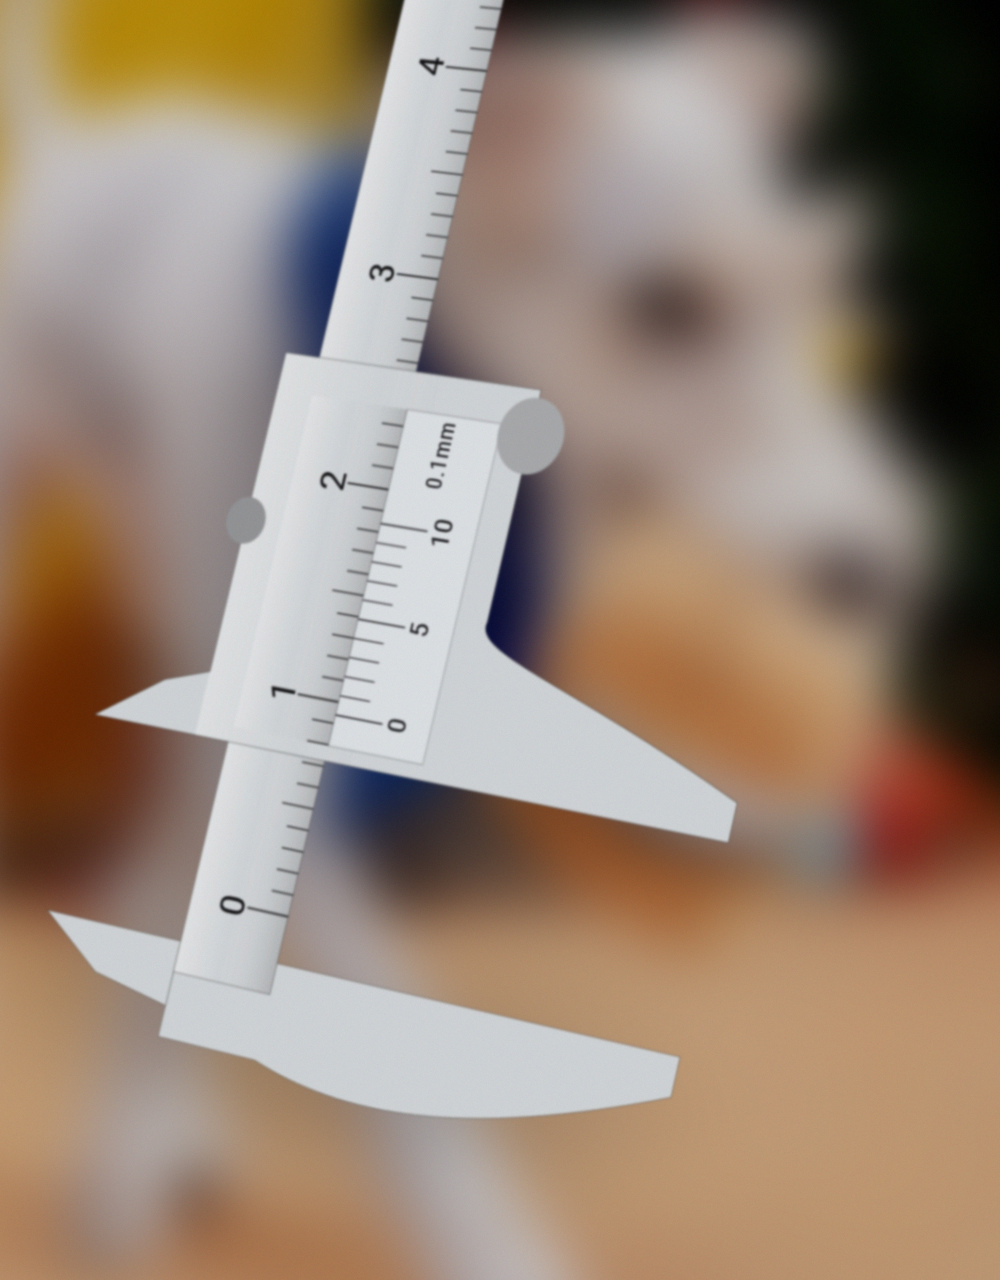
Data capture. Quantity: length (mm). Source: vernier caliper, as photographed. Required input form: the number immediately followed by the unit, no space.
9.4mm
